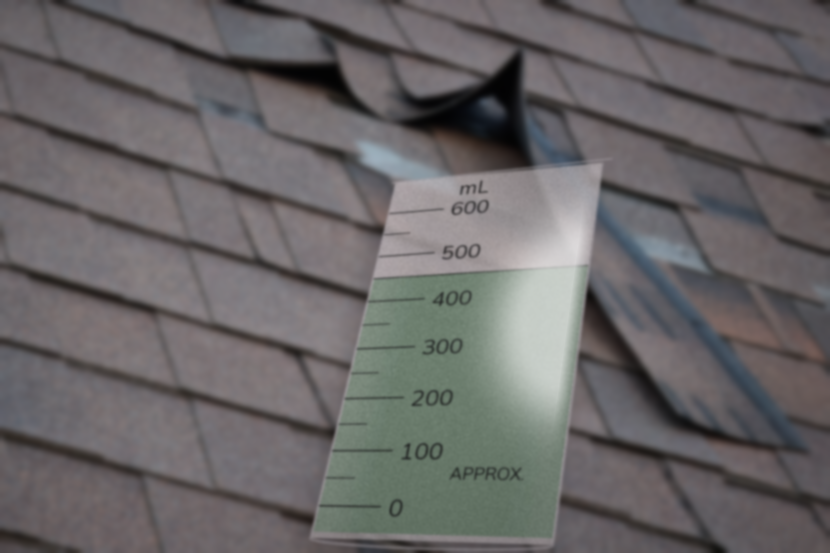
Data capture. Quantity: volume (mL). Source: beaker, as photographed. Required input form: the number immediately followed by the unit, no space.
450mL
